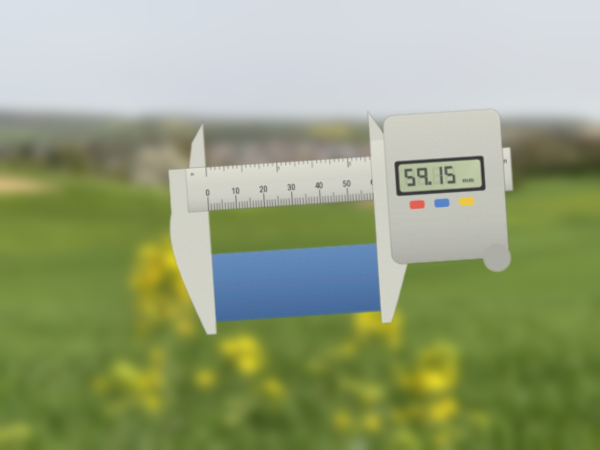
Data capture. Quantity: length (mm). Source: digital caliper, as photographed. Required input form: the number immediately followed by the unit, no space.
59.15mm
